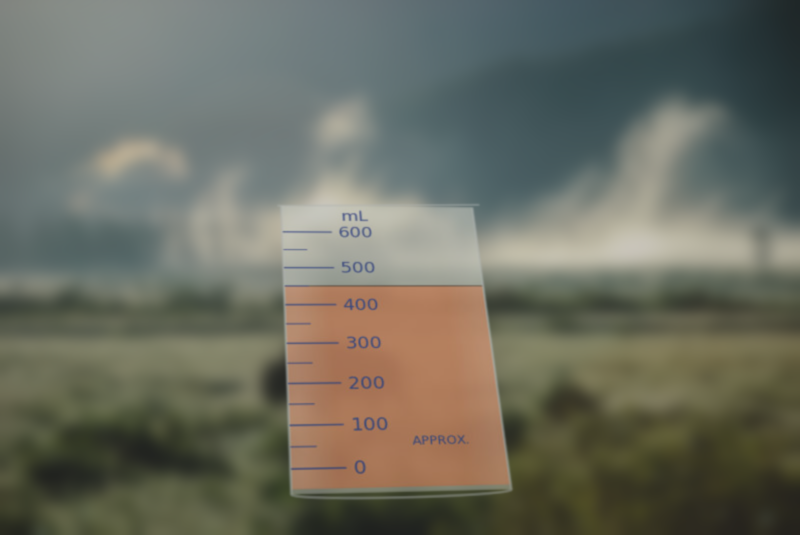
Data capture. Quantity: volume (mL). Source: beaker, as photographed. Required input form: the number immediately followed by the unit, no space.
450mL
